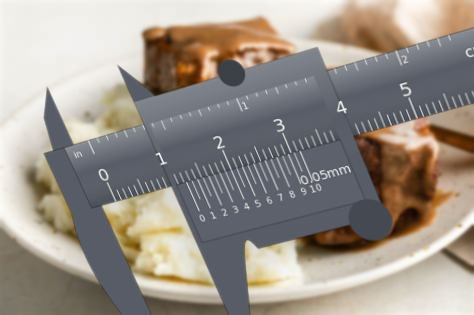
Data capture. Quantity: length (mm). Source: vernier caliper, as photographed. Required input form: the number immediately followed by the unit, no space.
12.4mm
